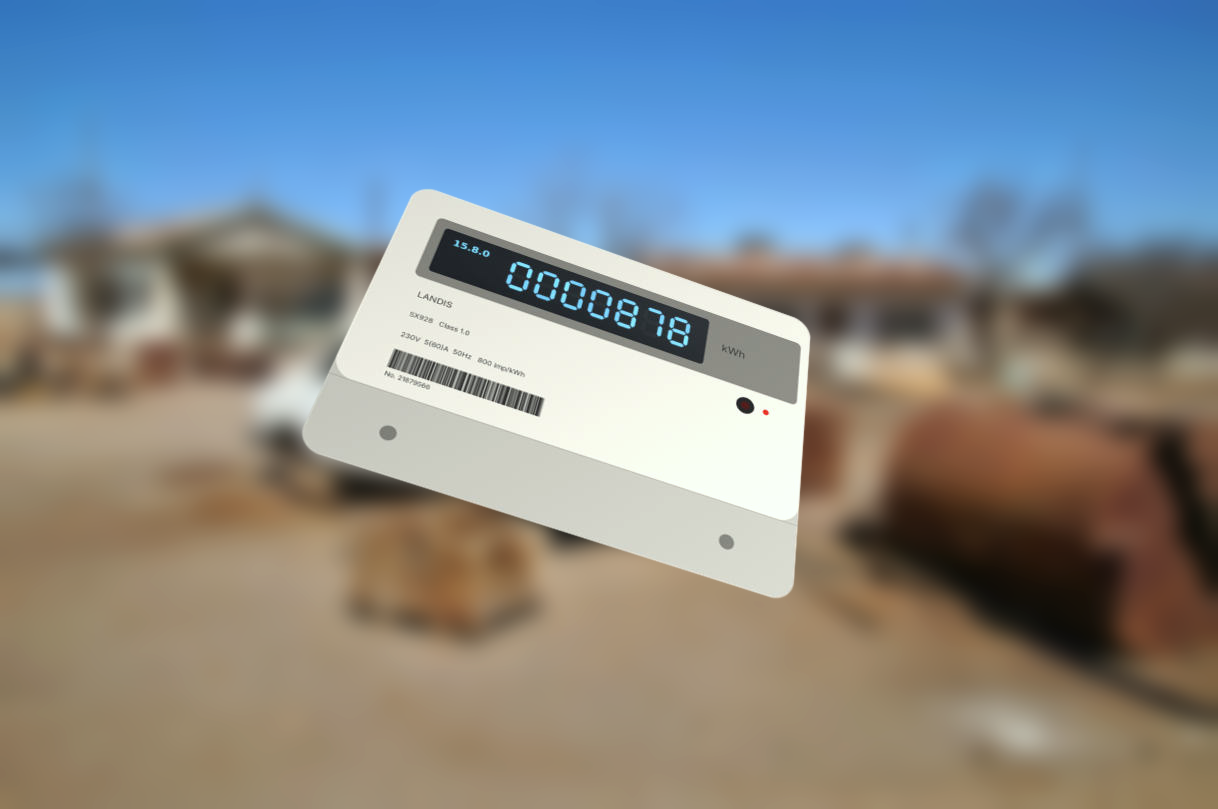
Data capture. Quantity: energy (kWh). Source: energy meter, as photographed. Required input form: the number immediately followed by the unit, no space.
878kWh
